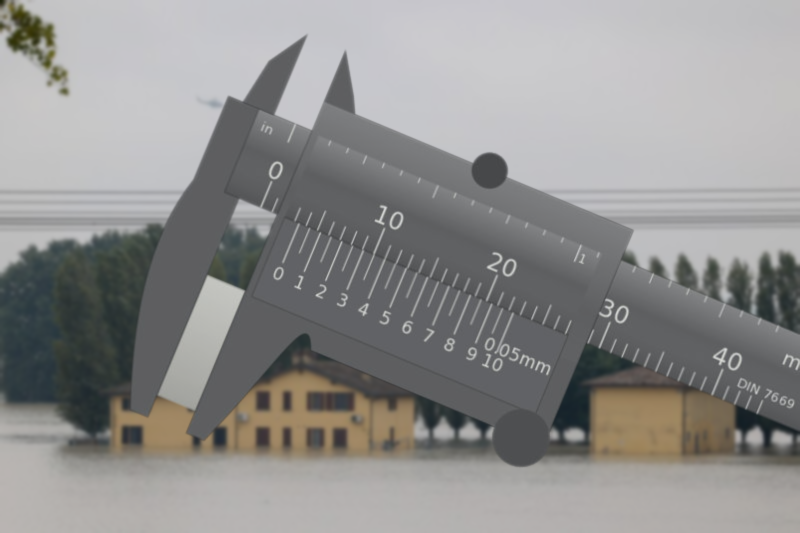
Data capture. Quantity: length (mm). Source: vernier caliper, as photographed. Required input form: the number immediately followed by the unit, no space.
3.4mm
